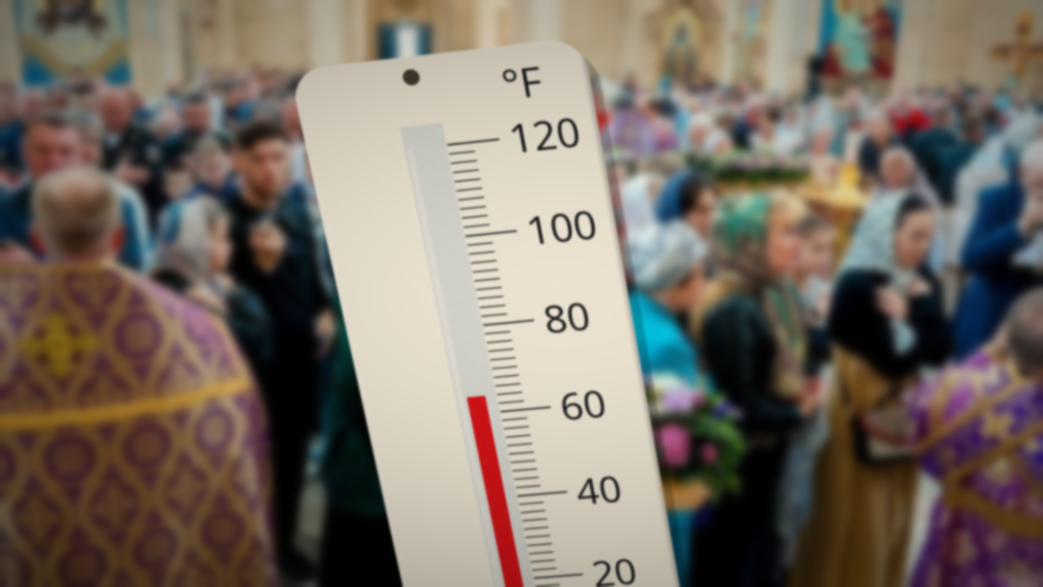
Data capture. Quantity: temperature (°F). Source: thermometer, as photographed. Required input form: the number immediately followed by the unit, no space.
64°F
